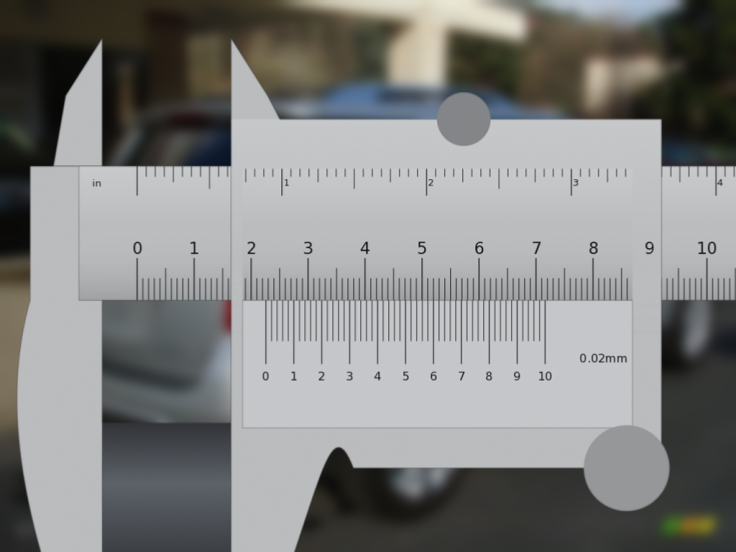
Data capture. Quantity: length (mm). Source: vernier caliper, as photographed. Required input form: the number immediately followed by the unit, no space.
22.6mm
